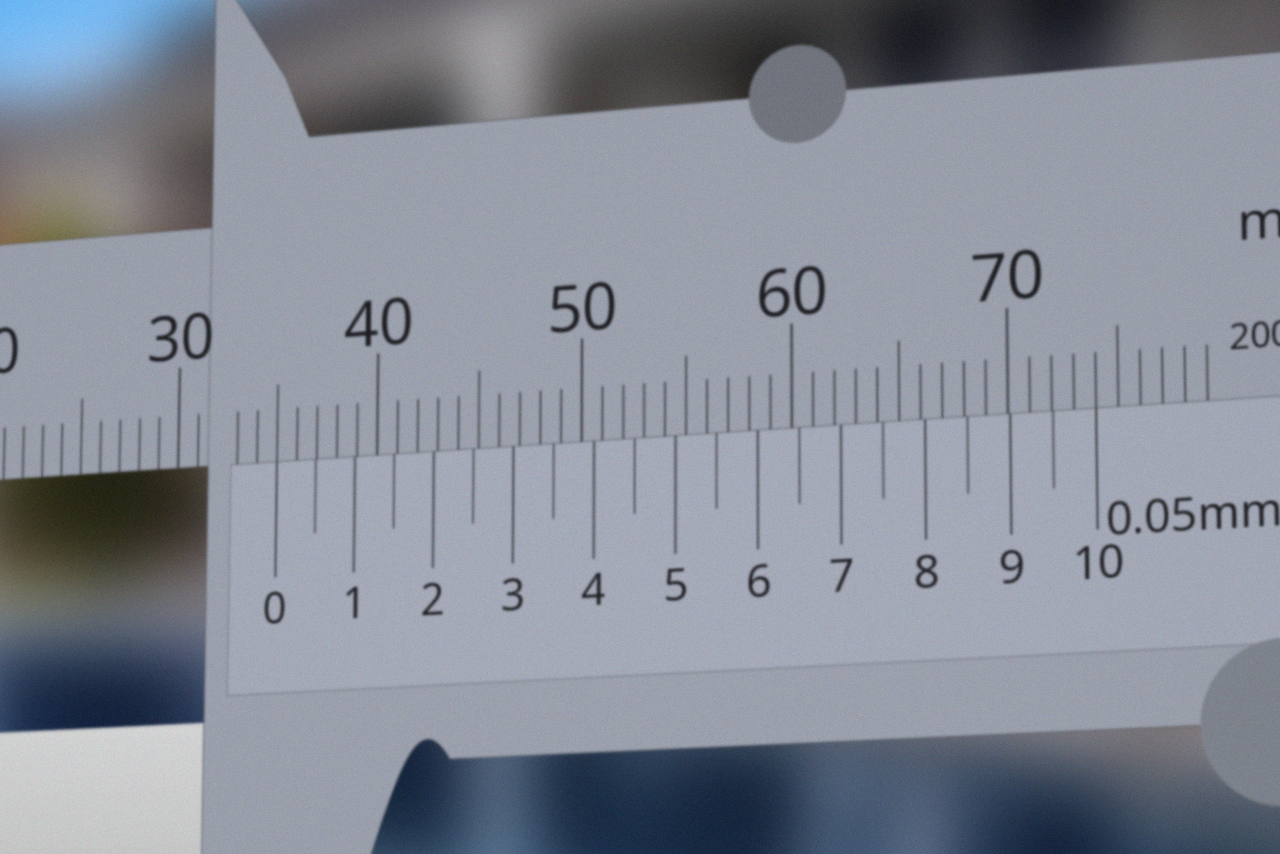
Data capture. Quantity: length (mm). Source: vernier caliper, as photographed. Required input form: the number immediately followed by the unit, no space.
35.0mm
